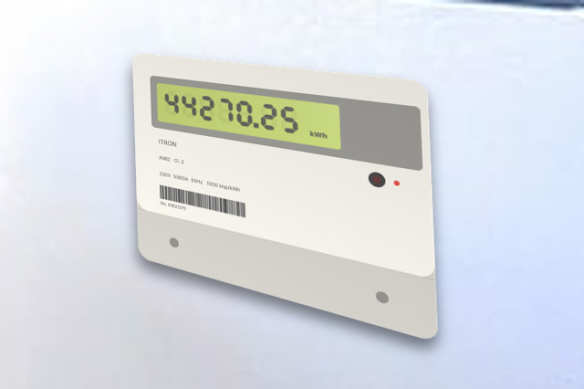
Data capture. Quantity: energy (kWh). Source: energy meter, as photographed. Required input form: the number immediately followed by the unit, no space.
44270.25kWh
